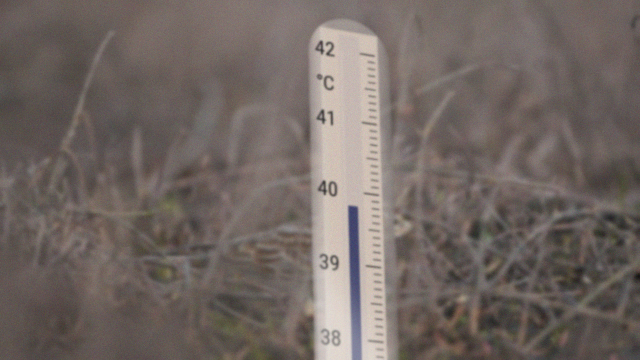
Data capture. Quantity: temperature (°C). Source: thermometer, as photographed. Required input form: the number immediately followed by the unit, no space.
39.8°C
